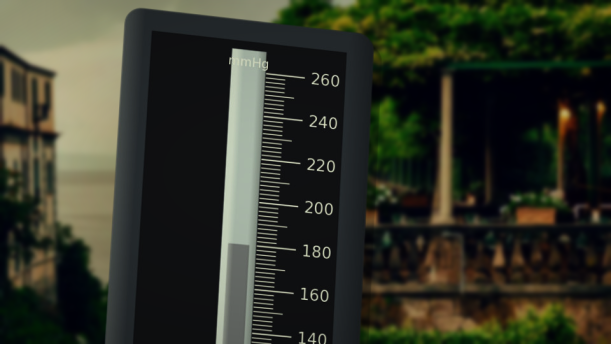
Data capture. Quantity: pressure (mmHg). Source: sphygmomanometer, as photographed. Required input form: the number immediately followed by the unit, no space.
180mmHg
